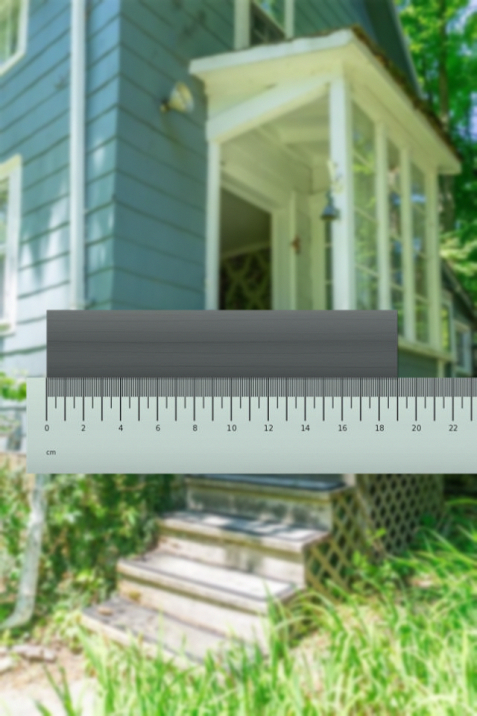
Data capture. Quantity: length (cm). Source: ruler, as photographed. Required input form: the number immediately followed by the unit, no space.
19cm
